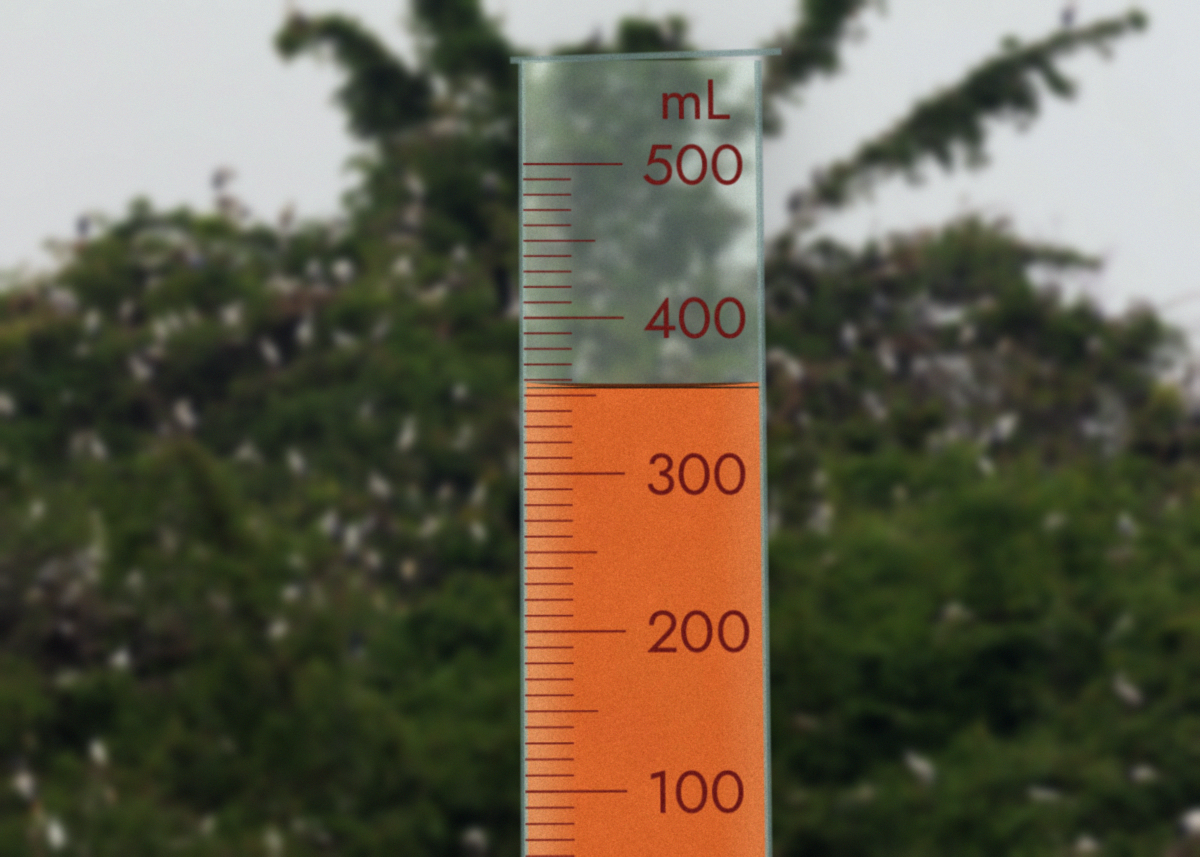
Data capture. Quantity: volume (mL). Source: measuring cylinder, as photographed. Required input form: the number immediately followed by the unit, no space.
355mL
